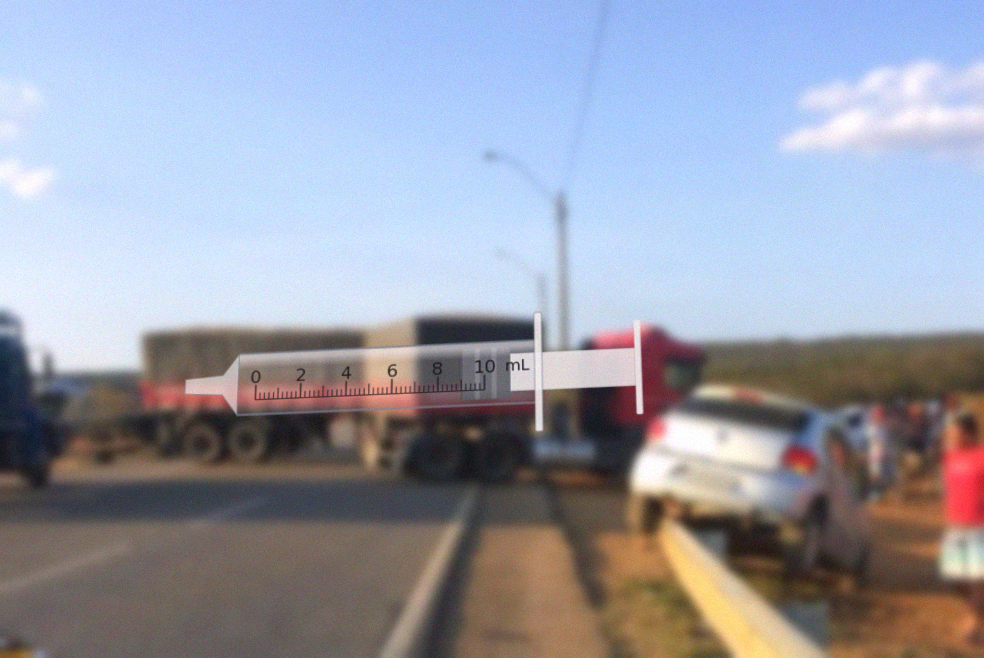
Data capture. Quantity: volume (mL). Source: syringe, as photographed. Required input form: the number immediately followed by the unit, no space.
9mL
